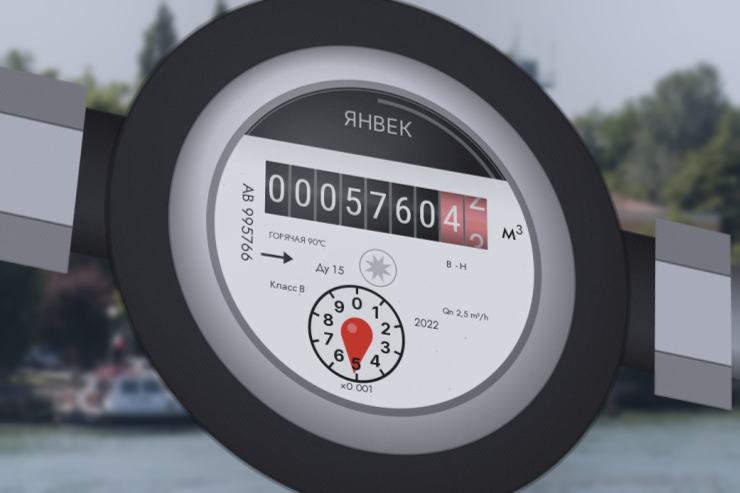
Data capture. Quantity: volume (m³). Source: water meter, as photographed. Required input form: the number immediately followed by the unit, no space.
5760.425m³
